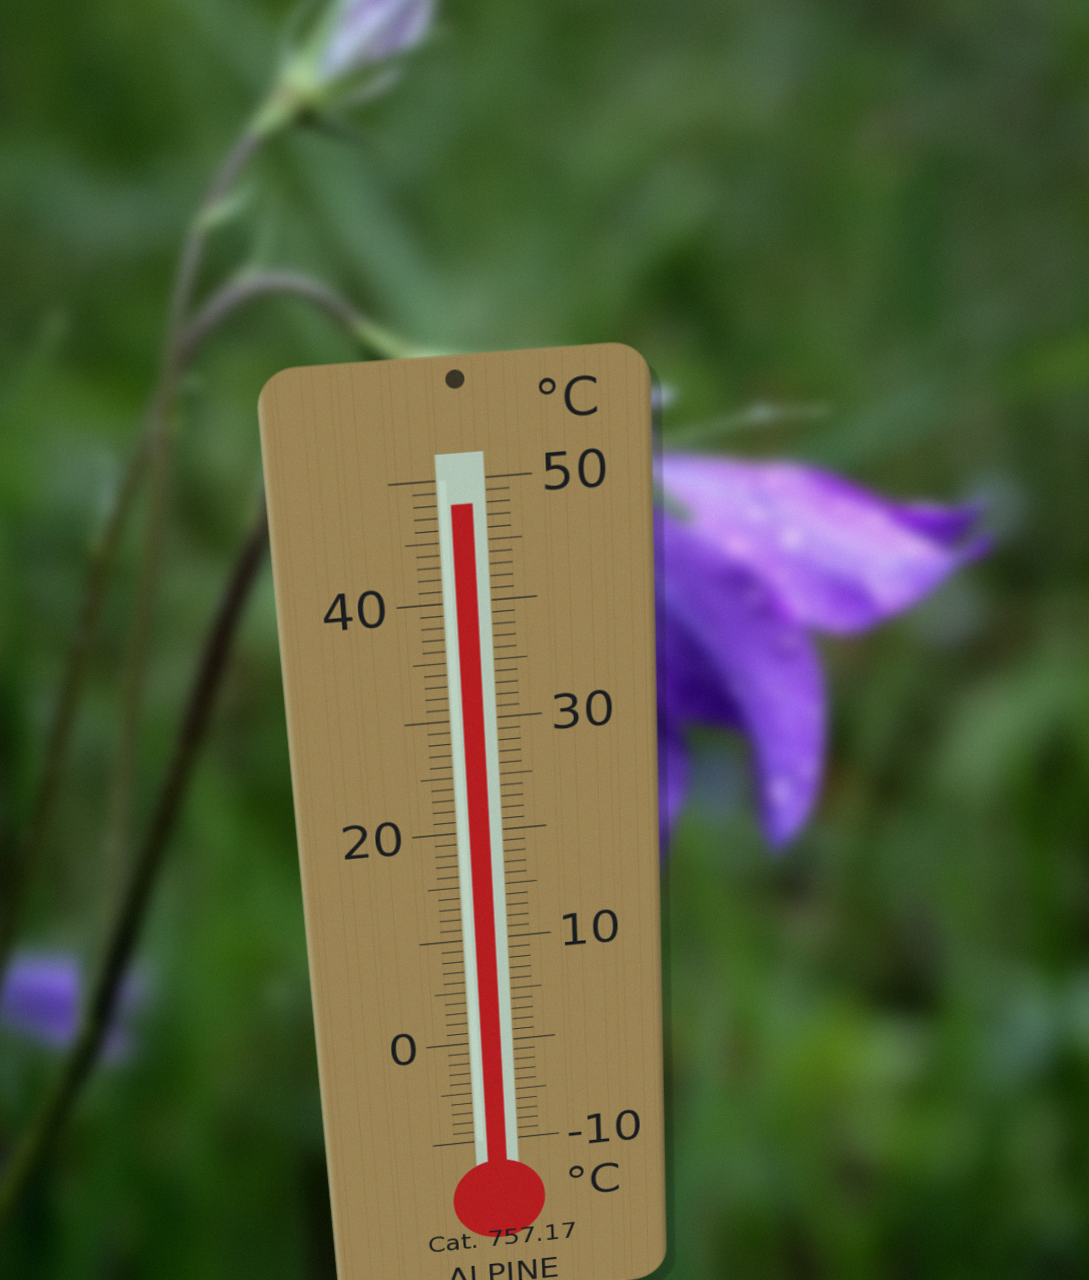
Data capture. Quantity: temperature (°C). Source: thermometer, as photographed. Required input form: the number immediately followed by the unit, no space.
48°C
